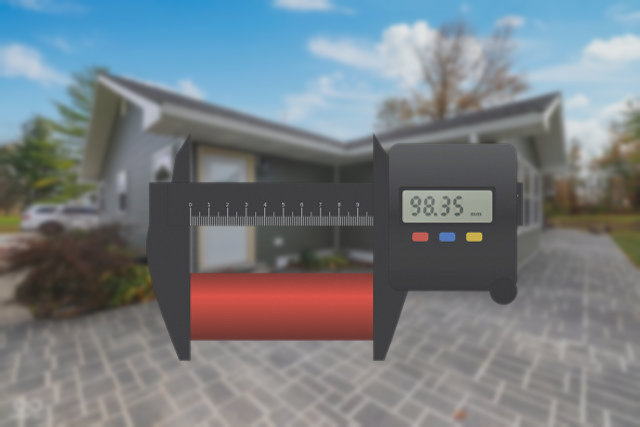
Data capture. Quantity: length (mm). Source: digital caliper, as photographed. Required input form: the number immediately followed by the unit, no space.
98.35mm
